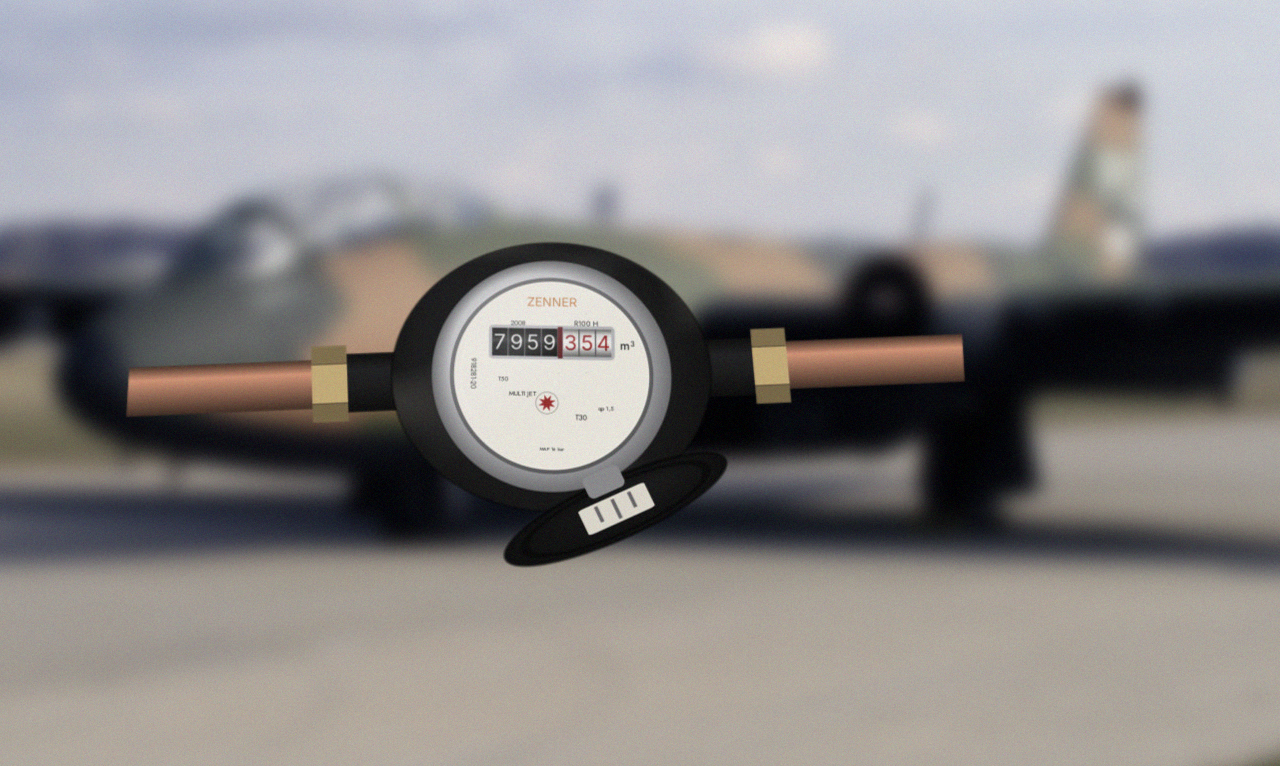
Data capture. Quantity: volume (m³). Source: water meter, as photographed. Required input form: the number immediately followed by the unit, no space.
7959.354m³
